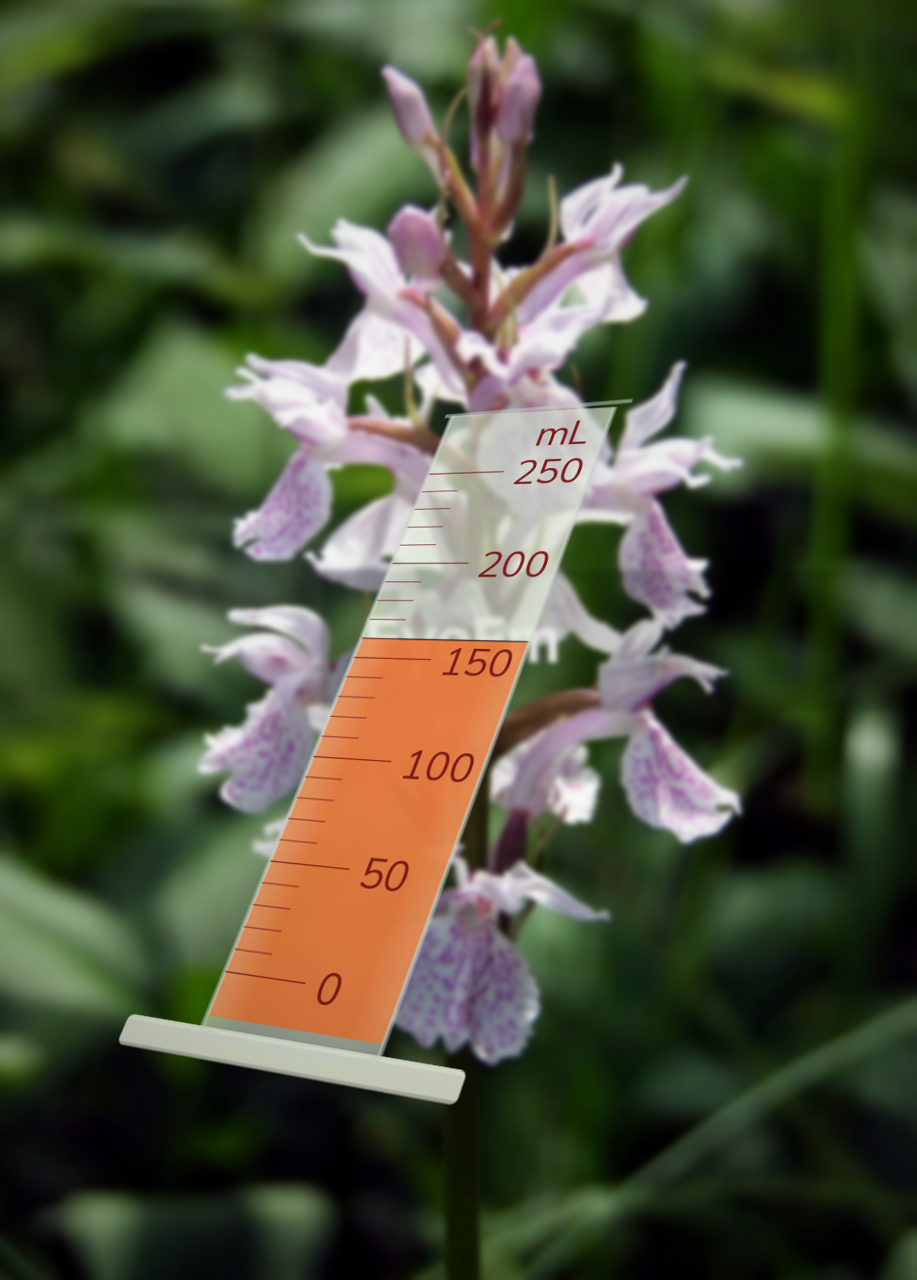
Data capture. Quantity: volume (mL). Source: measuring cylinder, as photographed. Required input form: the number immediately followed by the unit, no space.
160mL
